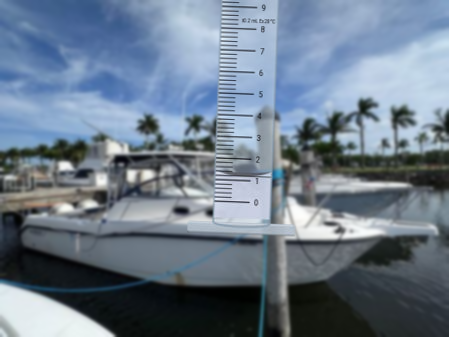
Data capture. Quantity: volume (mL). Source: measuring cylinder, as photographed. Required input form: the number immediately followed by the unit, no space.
1.2mL
